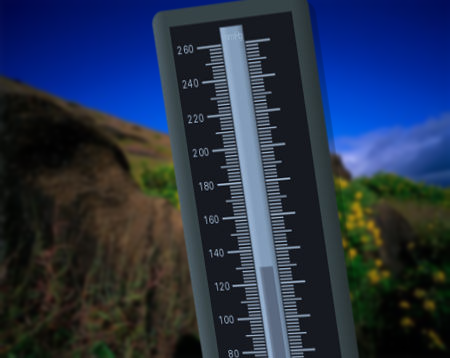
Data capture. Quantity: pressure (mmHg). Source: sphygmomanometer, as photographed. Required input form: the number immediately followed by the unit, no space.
130mmHg
